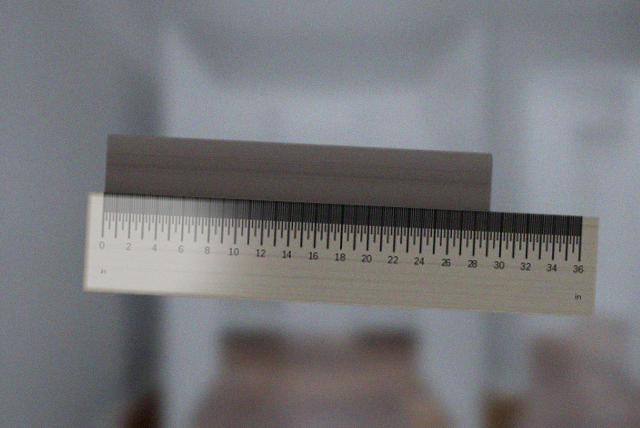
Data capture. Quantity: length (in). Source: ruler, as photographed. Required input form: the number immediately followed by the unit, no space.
29in
